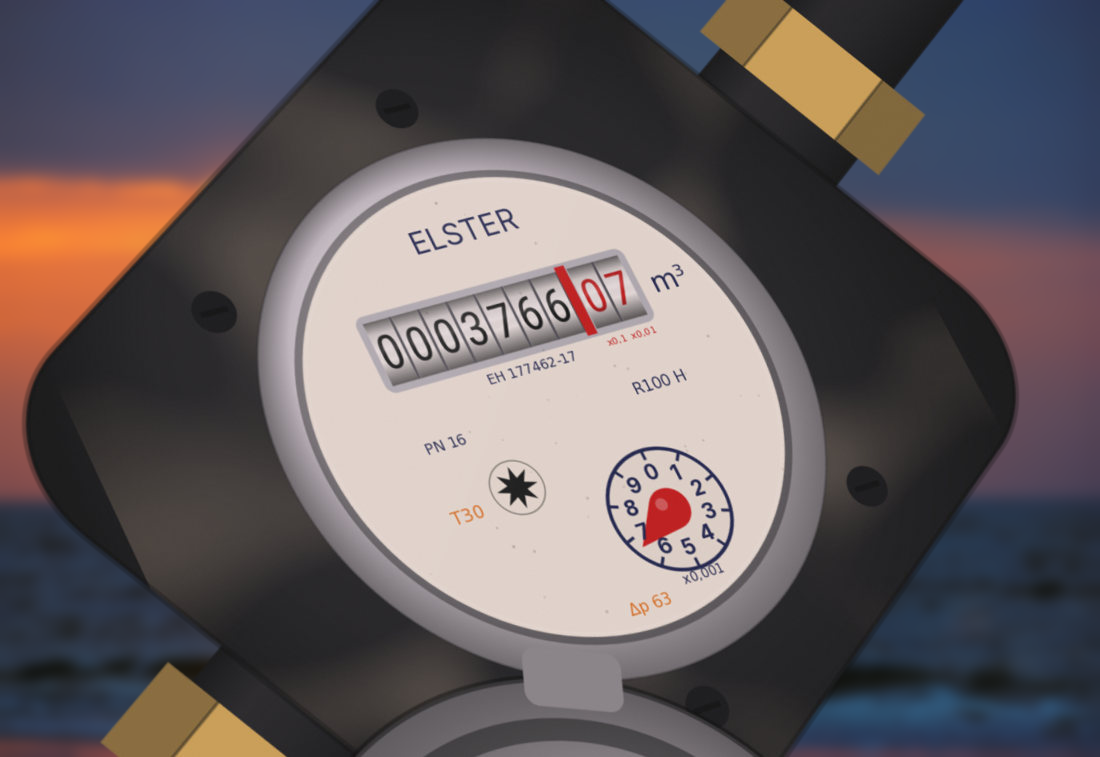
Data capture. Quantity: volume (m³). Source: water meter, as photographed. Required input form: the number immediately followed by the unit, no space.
3766.076m³
